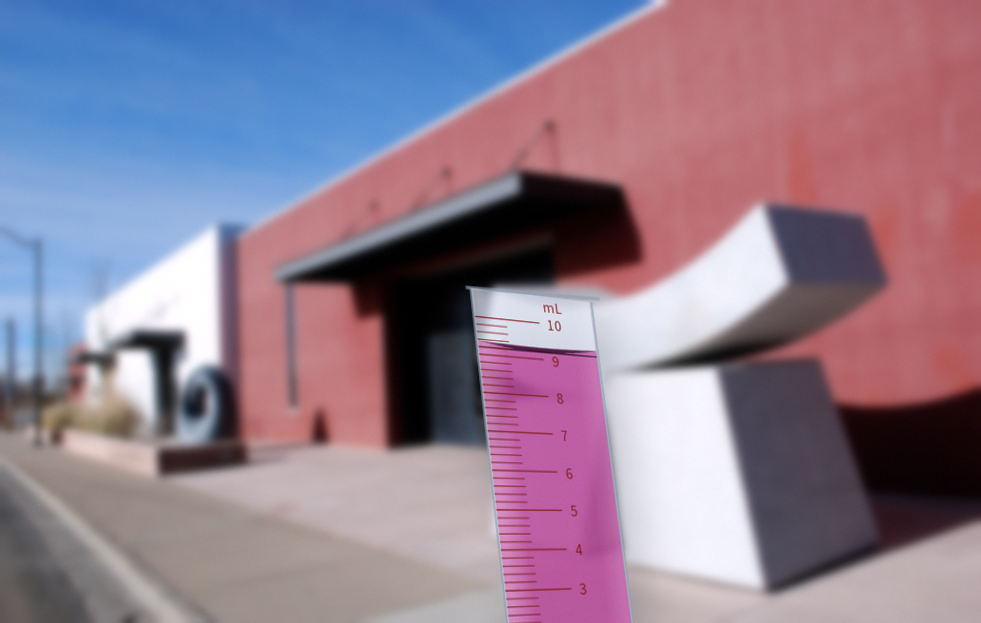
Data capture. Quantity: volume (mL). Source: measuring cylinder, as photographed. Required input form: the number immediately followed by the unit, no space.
9.2mL
